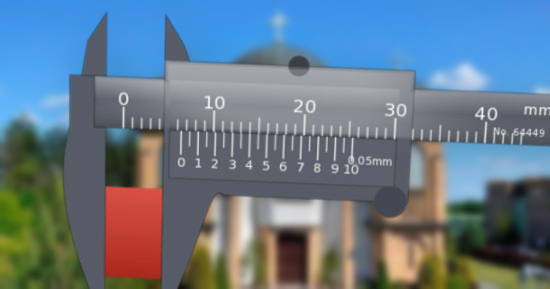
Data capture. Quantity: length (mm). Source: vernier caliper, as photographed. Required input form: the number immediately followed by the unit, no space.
6.4mm
